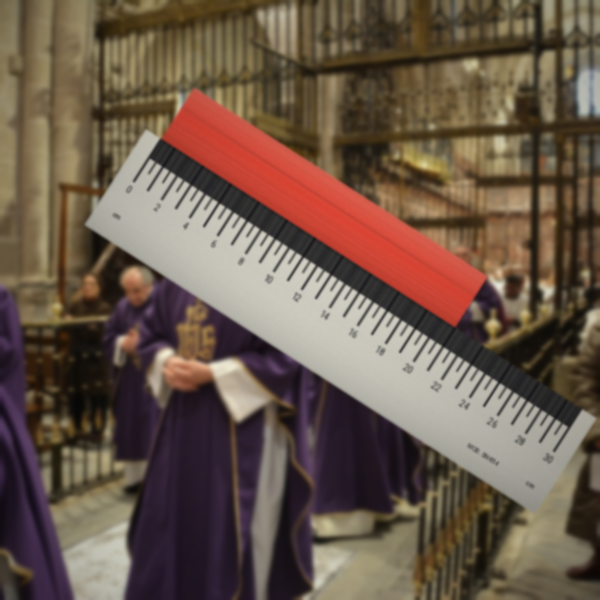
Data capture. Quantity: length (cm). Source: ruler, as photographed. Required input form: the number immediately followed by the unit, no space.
21cm
